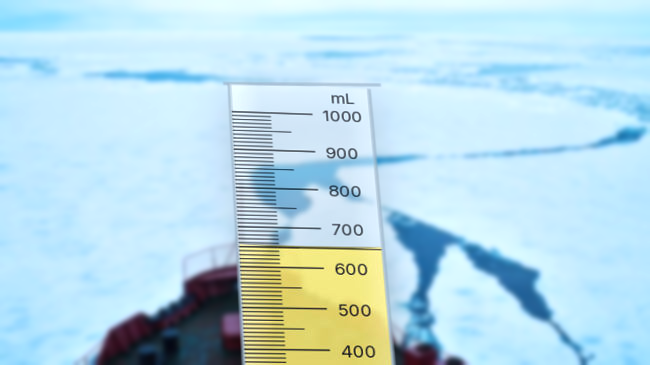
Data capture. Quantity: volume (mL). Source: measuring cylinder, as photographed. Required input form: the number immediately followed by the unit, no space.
650mL
